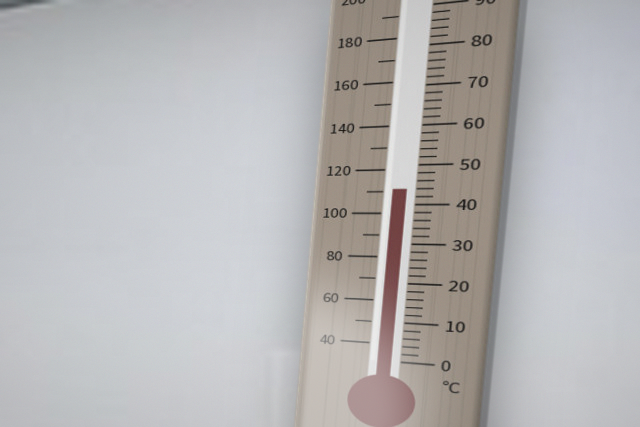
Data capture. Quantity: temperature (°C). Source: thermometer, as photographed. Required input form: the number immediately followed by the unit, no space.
44°C
